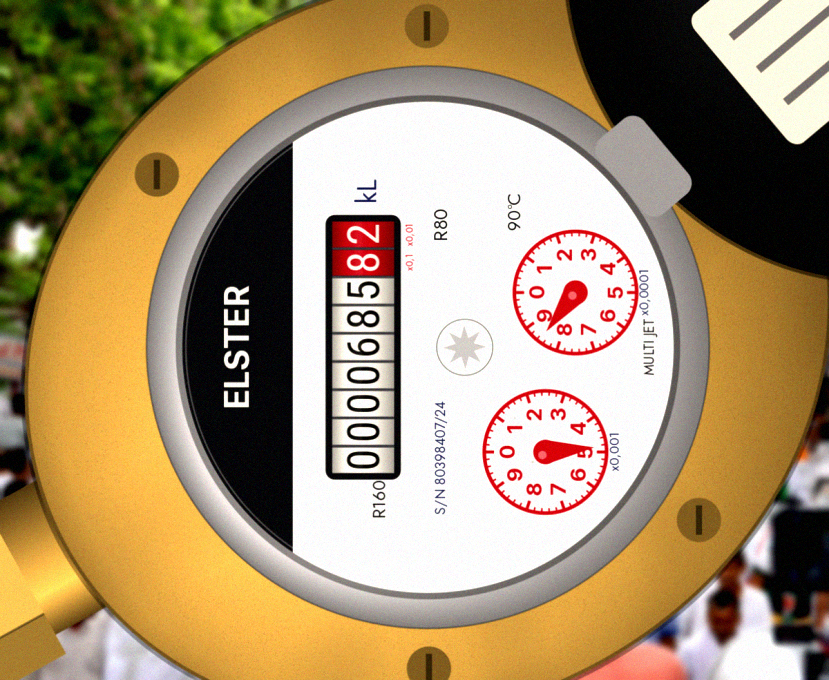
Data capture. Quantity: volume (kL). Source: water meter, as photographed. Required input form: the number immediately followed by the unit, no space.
685.8248kL
